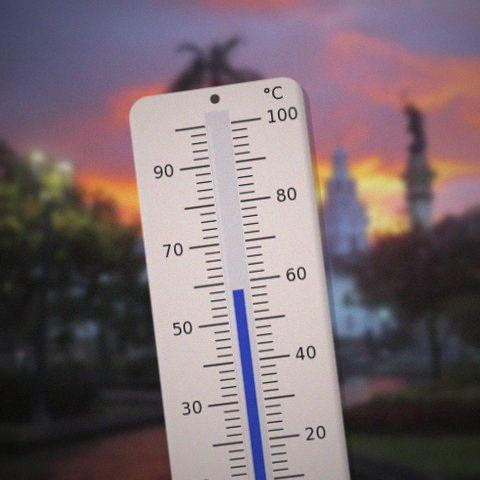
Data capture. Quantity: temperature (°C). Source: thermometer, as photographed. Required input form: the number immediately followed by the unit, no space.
58°C
